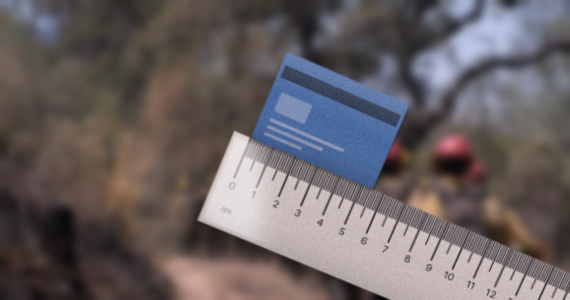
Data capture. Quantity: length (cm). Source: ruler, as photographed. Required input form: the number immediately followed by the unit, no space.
5.5cm
